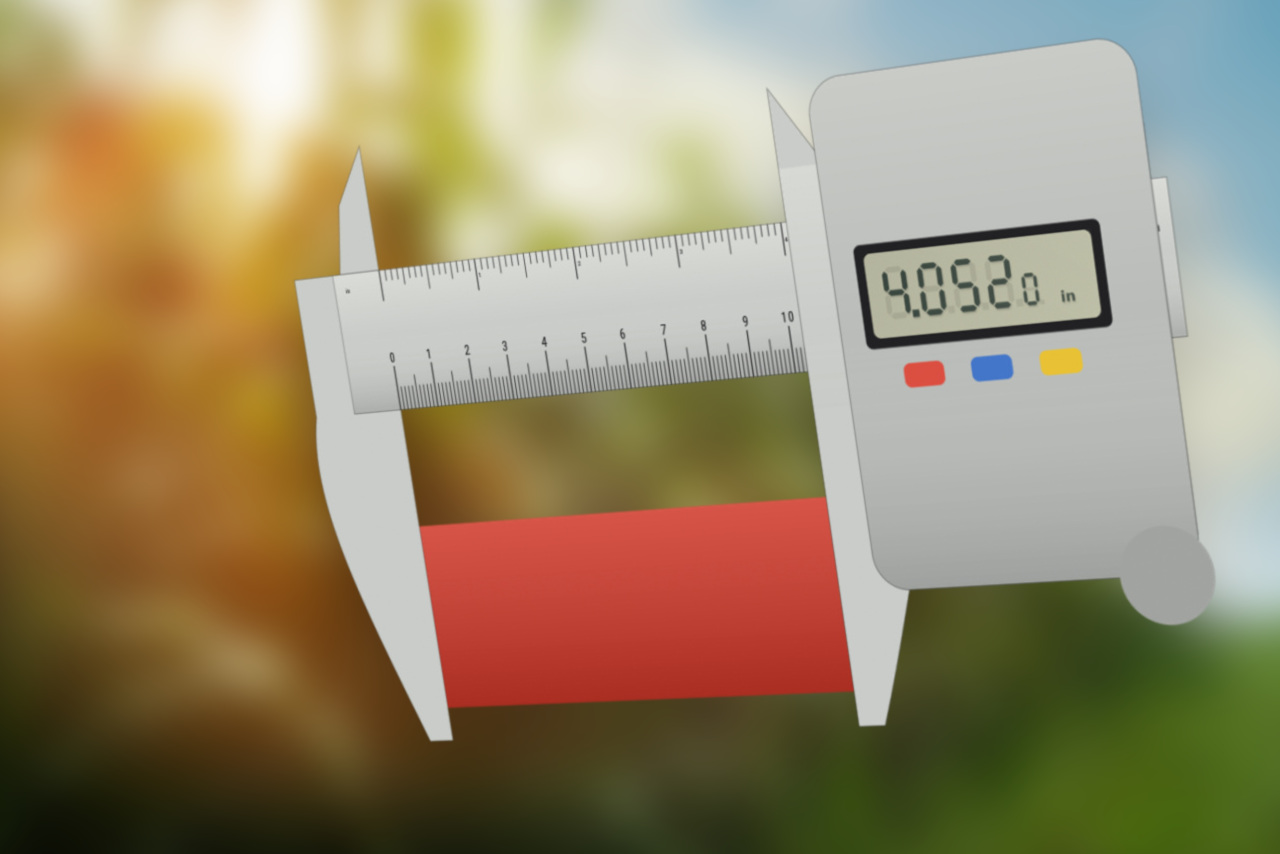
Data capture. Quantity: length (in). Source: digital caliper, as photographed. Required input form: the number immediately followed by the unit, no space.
4.0520in
